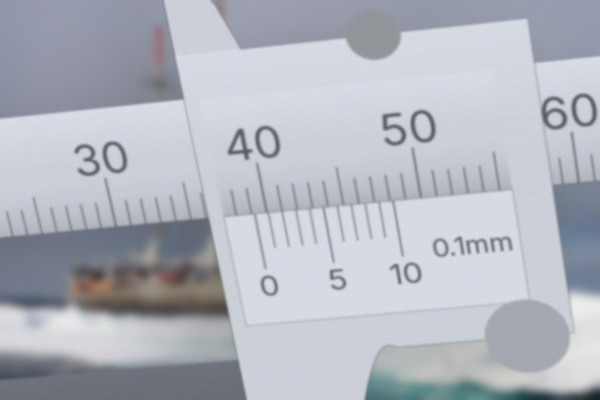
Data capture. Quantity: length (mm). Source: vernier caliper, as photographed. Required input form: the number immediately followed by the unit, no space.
39.2mm
